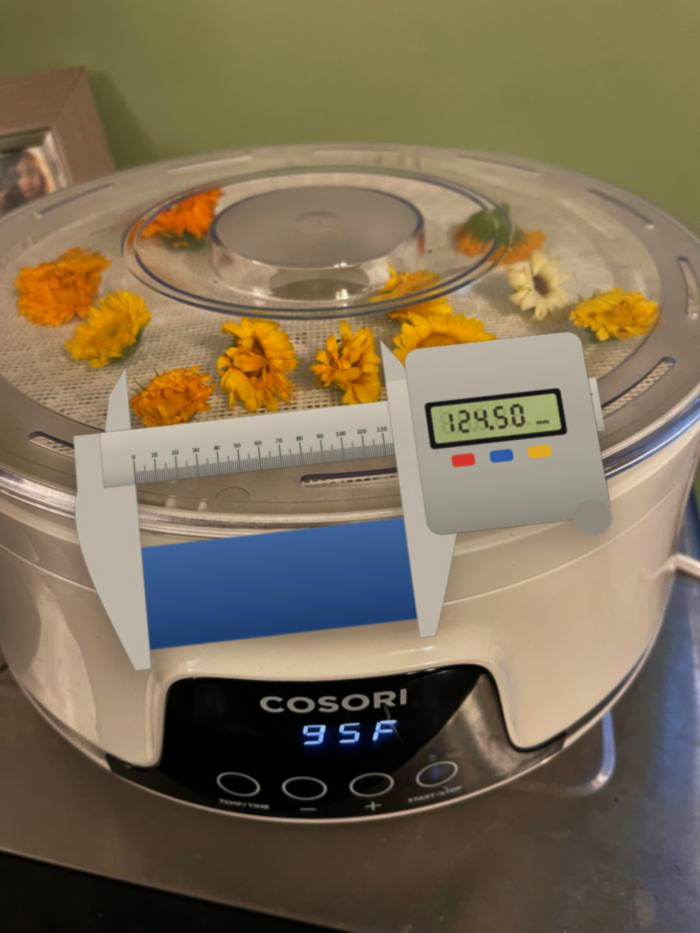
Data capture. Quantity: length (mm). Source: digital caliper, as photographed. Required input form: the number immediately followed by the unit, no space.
124.50mm
